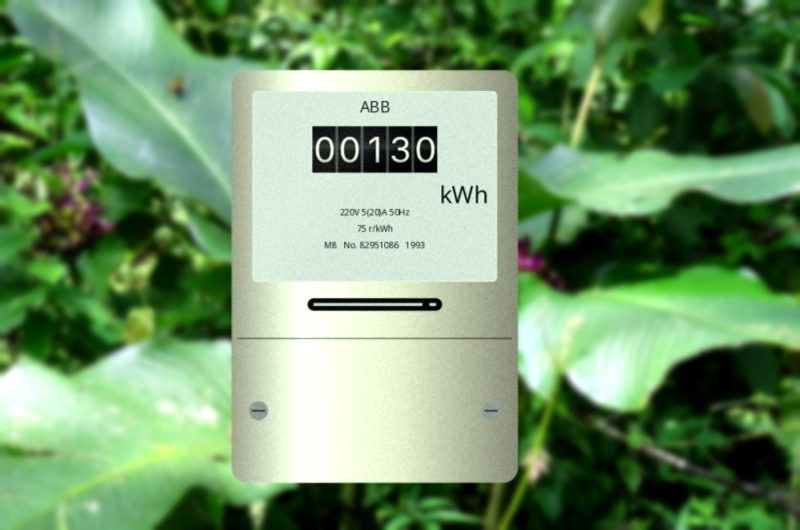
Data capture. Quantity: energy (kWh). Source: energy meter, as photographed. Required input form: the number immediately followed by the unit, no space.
130kWh
